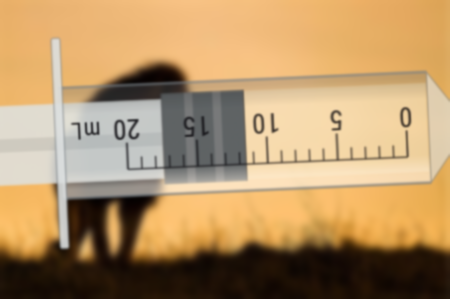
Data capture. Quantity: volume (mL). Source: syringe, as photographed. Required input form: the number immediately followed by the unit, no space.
11.5mL
